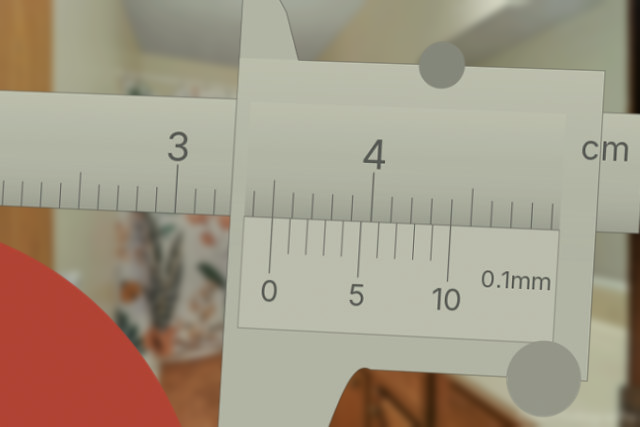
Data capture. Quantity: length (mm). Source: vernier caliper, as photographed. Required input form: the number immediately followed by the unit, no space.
35.0mm
